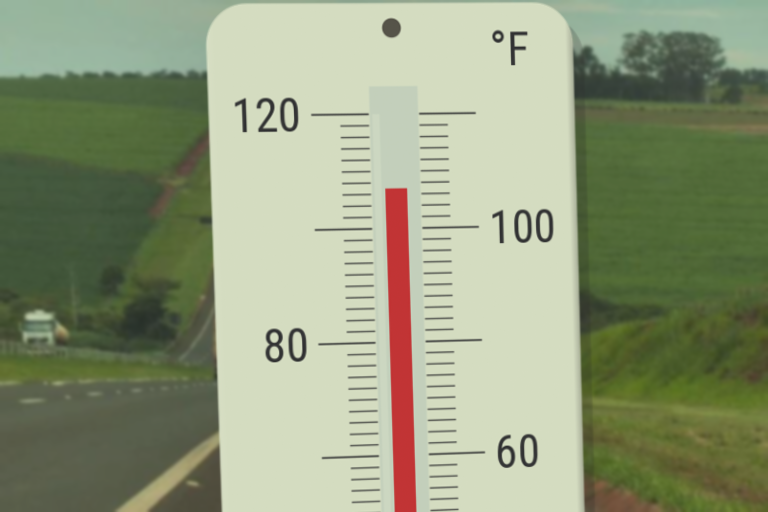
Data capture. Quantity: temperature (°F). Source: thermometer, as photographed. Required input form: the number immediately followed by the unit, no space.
107°F
